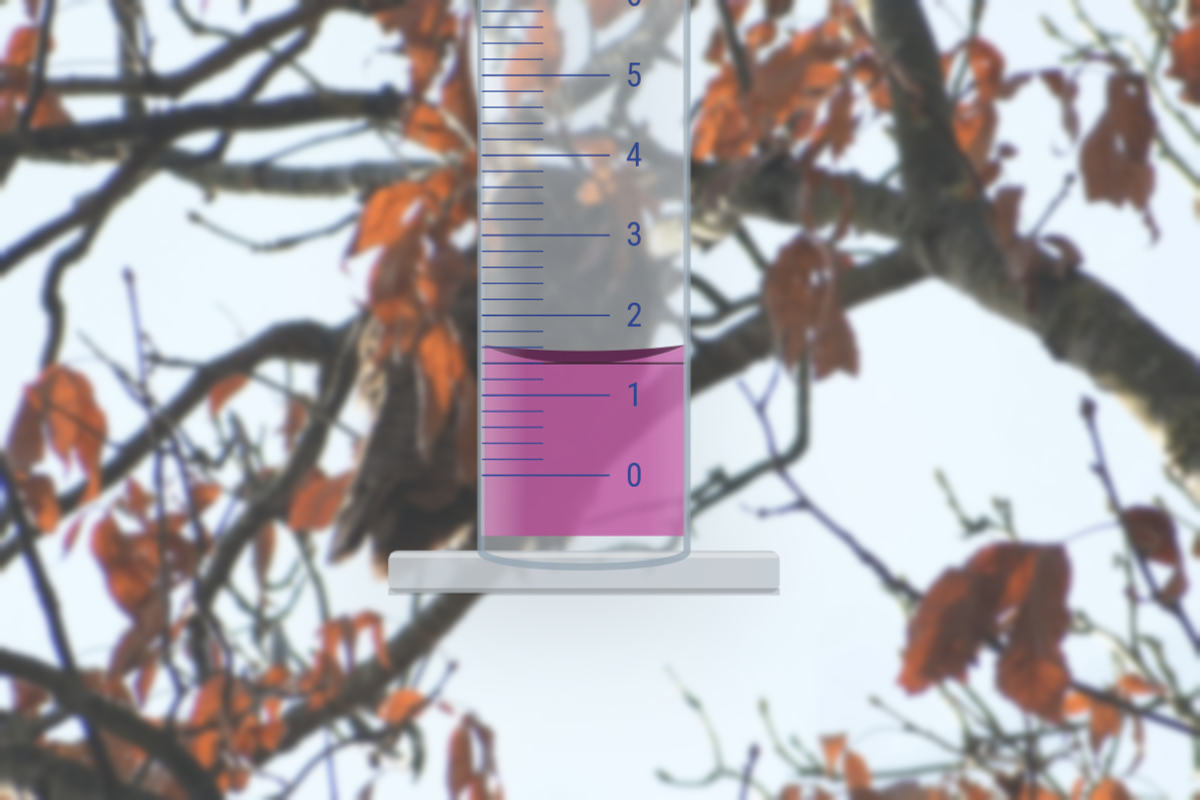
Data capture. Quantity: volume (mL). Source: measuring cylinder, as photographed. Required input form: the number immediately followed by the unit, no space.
1.4mL
